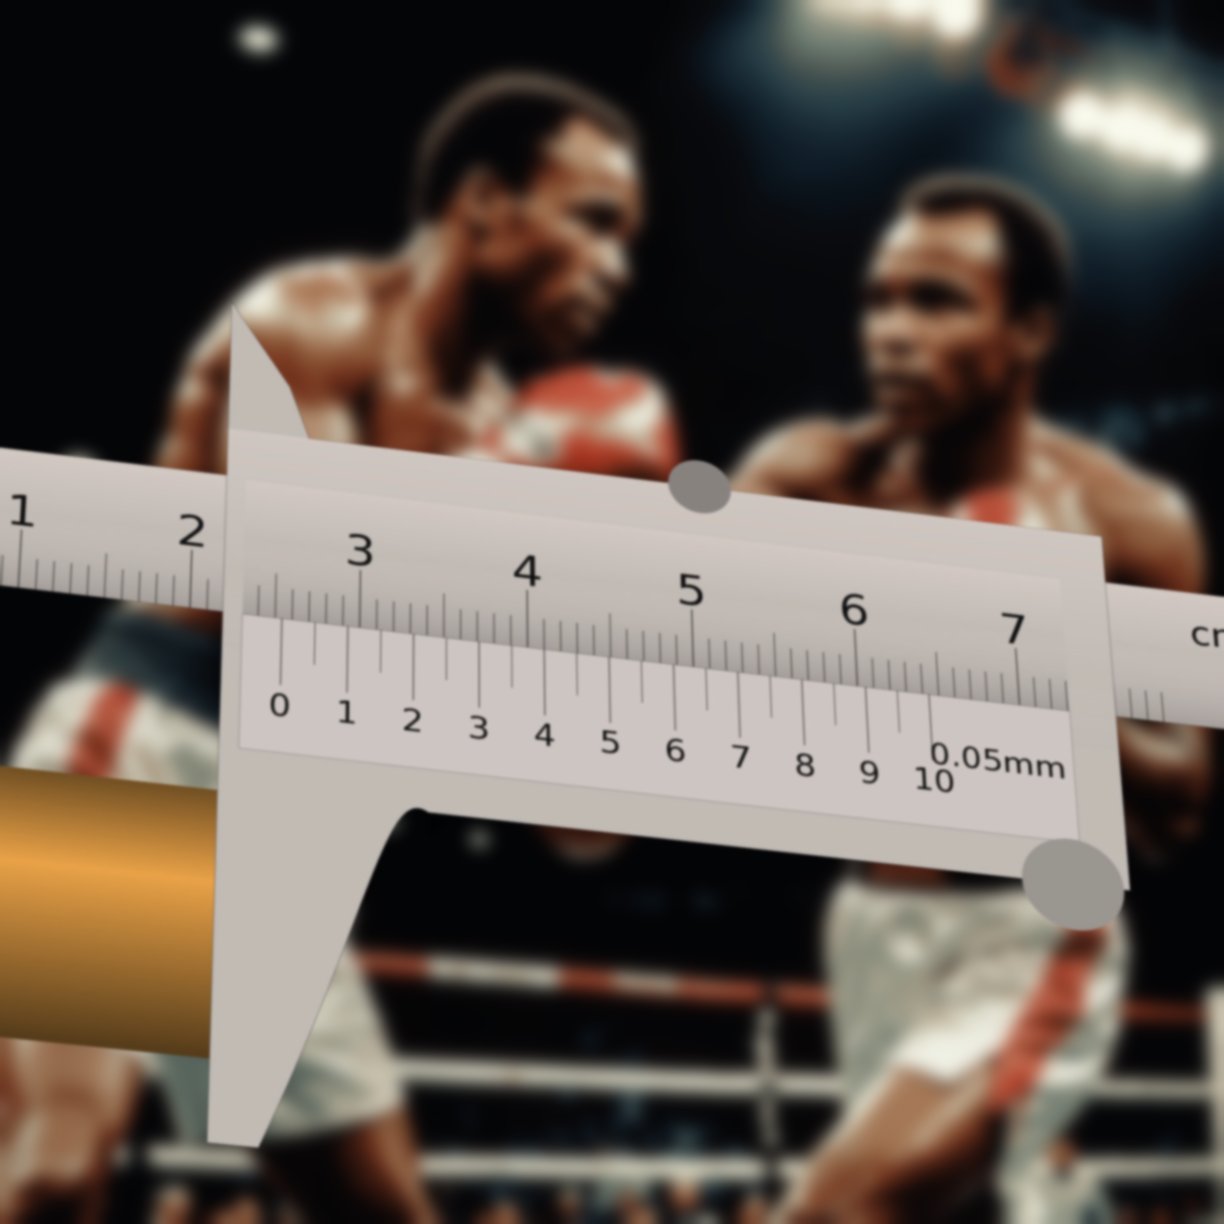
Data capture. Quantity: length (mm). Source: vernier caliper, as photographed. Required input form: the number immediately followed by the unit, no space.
25.4mm
